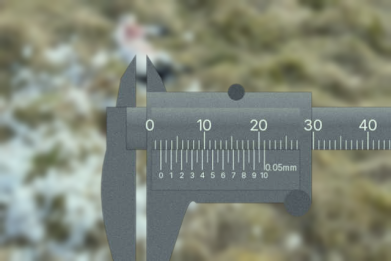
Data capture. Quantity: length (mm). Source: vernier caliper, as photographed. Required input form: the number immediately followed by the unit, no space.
2.0mm
